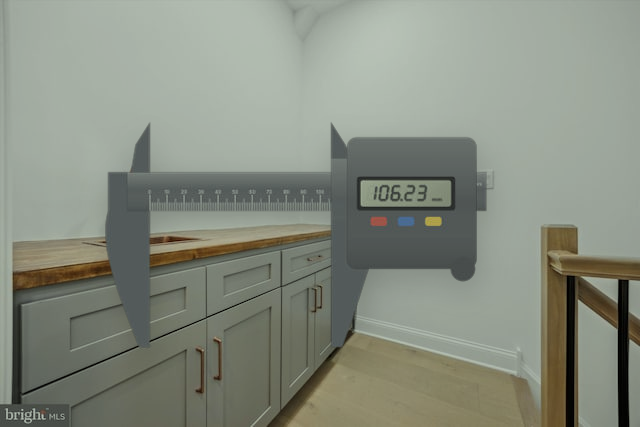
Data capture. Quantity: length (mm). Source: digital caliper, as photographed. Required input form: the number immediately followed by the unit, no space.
106.23mm
